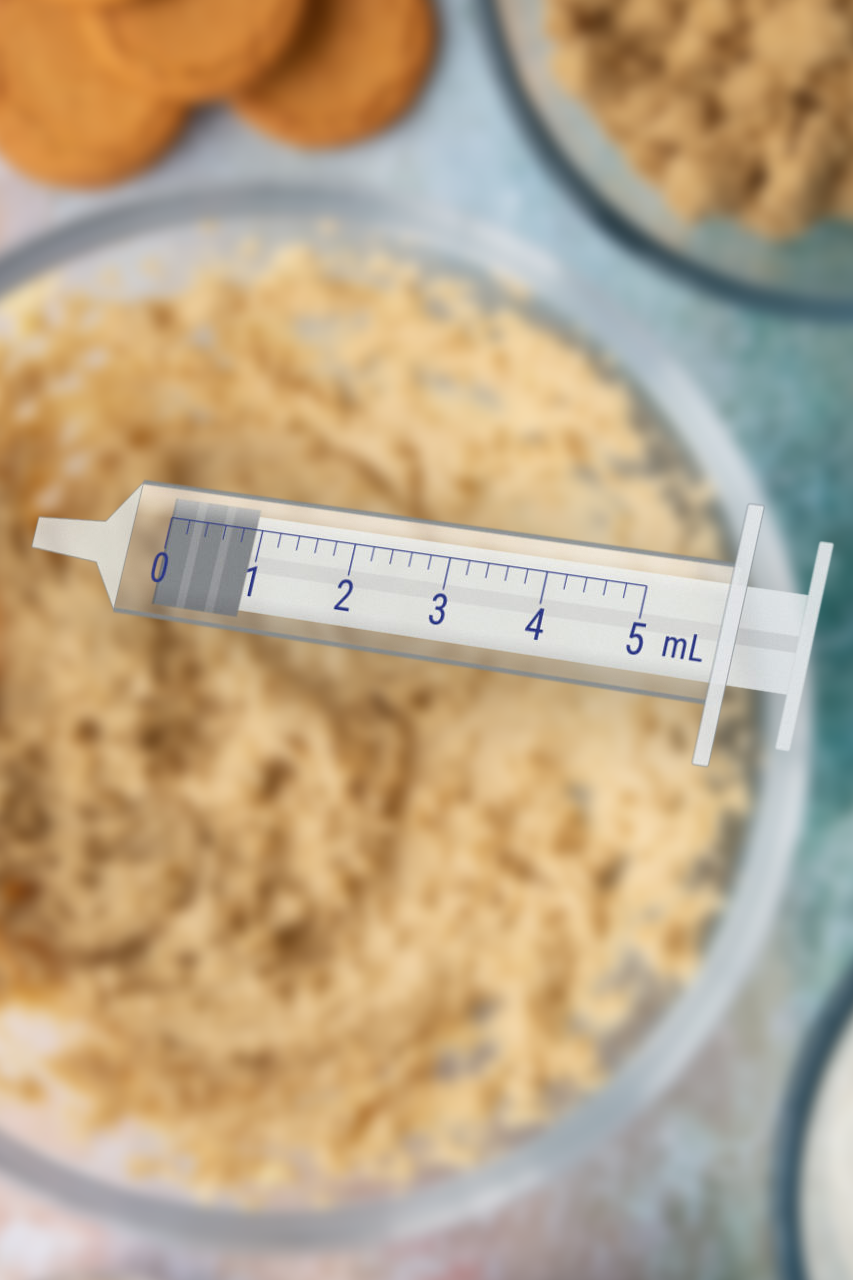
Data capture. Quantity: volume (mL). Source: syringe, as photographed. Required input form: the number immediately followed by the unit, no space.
0mL
